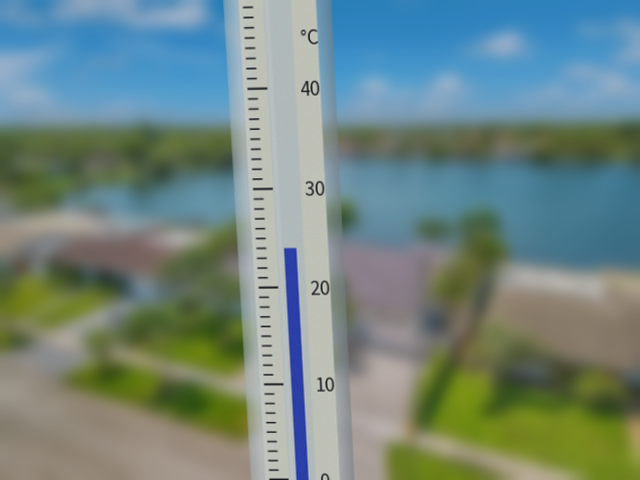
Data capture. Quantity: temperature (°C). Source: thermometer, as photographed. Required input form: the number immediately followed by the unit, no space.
24°C
